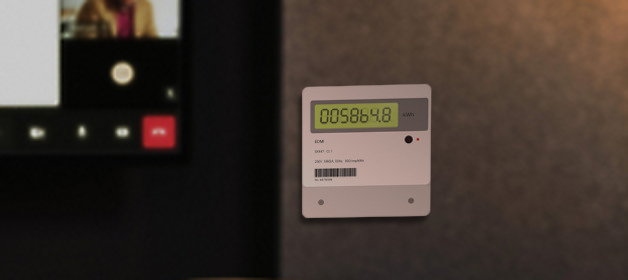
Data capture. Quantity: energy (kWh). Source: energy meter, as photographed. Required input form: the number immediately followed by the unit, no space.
5864.8kWh
